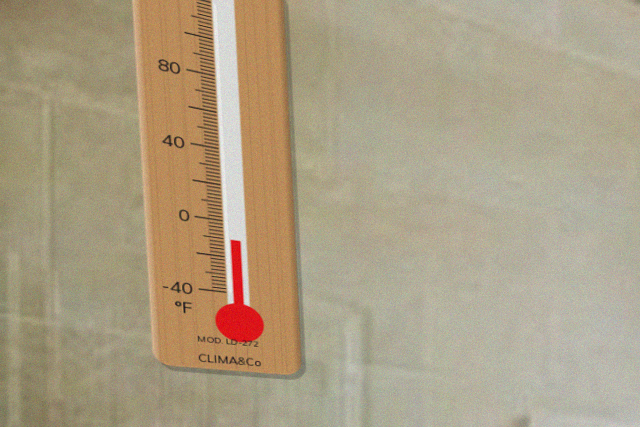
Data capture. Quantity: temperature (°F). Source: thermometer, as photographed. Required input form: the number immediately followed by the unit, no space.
-10°F
